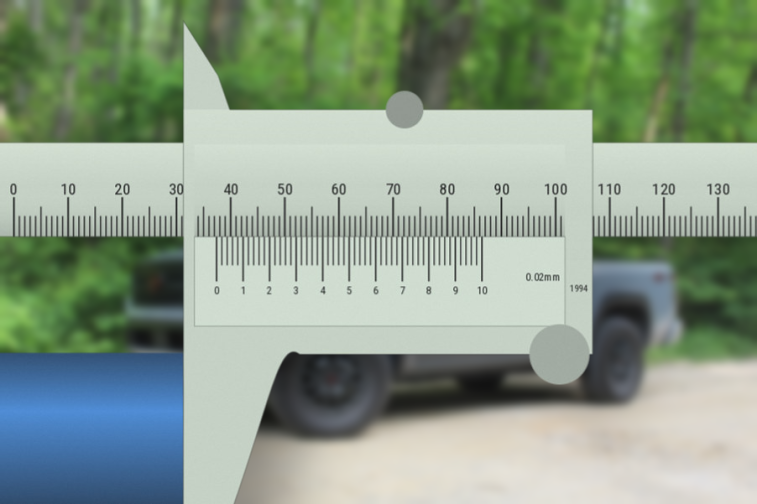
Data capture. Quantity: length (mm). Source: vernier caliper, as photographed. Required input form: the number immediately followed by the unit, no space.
37.4mm
